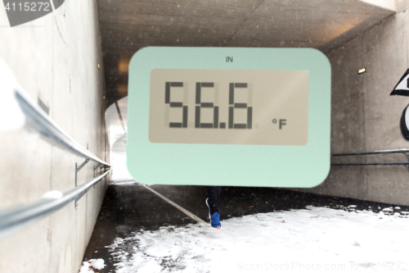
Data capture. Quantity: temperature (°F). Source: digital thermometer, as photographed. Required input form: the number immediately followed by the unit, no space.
56.6°F
